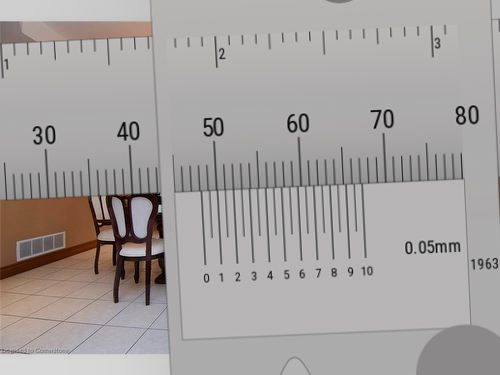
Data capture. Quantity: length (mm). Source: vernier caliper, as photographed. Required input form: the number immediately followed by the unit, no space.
48.2mm
